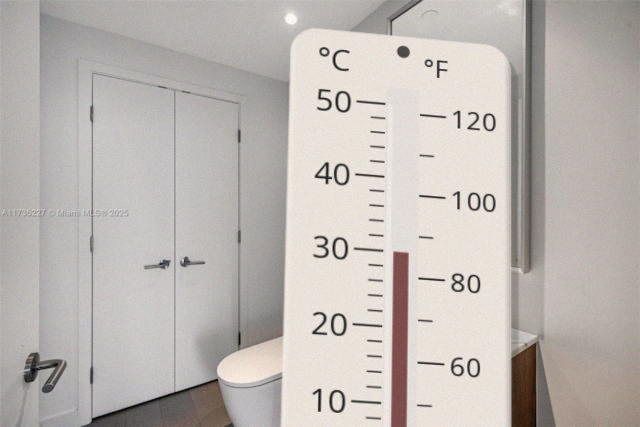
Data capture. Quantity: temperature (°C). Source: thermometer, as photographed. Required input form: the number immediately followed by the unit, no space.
30°C
